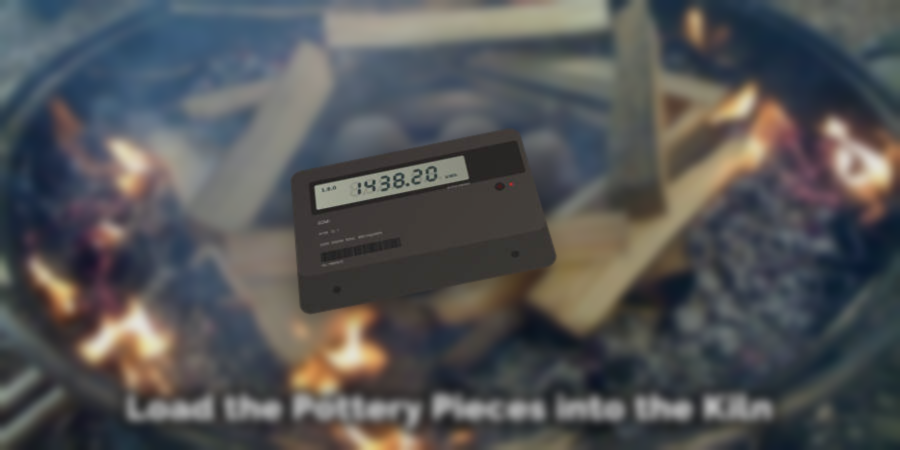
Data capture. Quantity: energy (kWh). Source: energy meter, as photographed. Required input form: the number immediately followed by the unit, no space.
1438.20kWh
